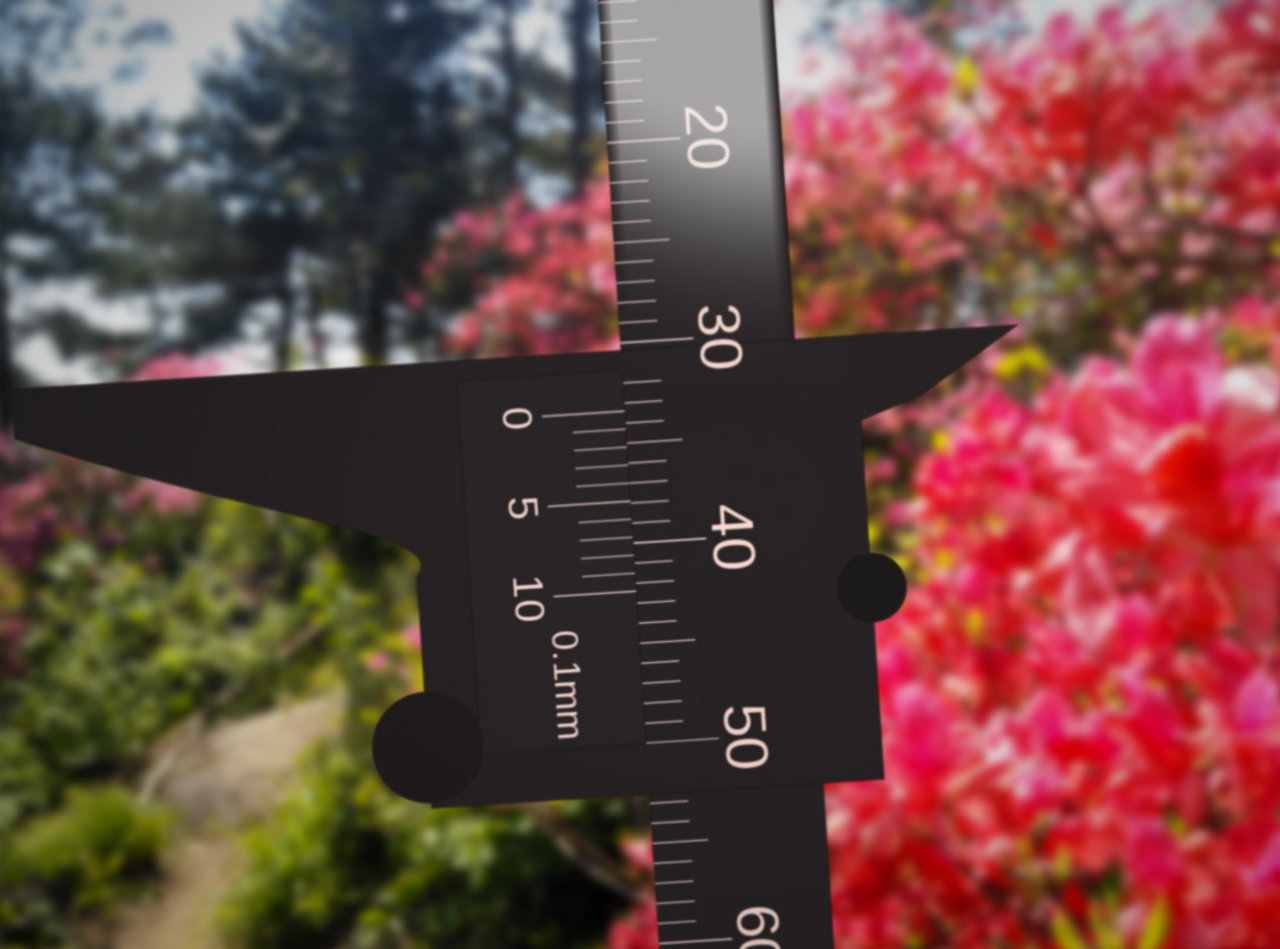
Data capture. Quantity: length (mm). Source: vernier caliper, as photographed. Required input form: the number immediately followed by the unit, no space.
33.4mm
